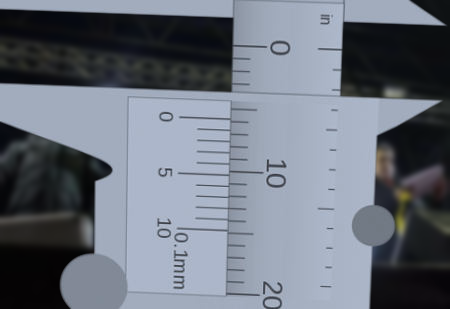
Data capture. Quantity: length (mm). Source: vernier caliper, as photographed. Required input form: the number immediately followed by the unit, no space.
5.8mm
